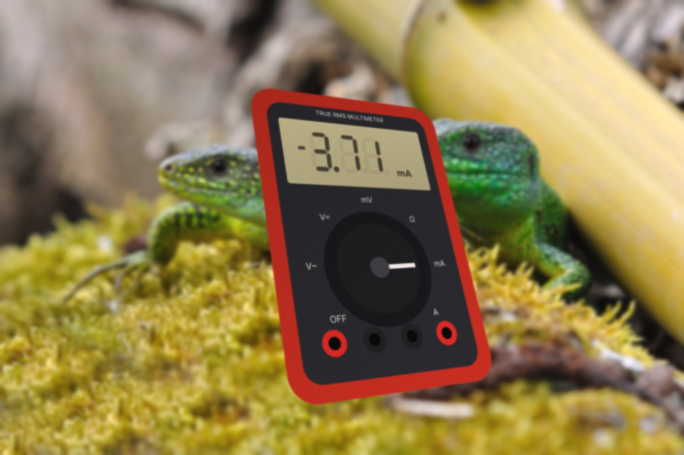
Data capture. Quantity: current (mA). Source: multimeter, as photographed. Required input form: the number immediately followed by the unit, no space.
-3.71mA
